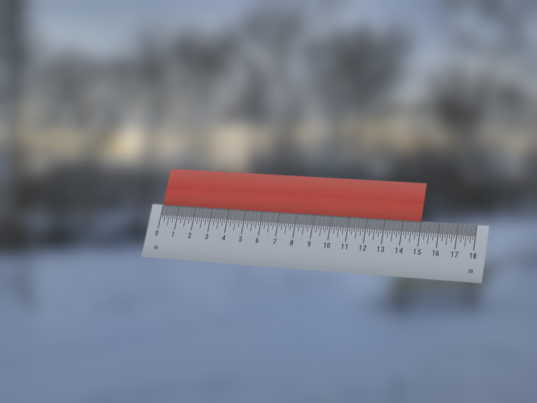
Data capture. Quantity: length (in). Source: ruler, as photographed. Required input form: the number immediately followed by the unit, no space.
15in
